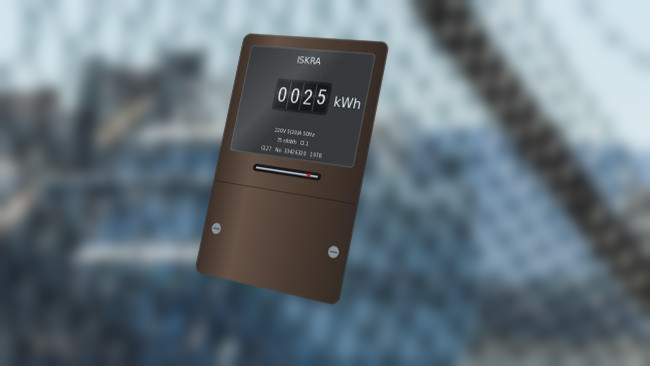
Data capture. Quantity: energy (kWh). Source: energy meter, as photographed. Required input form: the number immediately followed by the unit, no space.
25kWh
